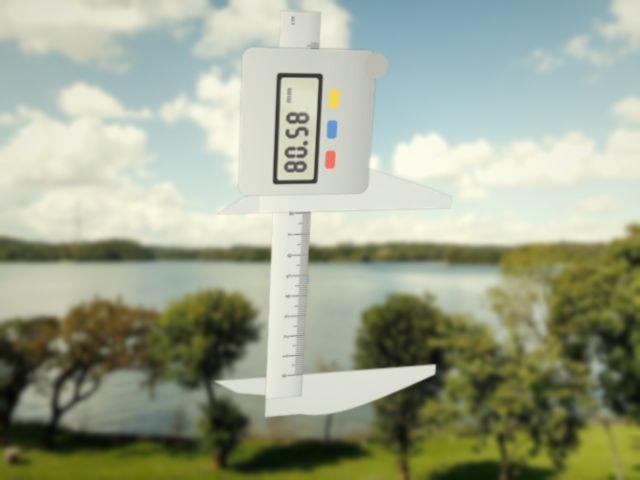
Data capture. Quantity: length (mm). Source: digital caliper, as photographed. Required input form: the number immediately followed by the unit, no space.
80.58mm
